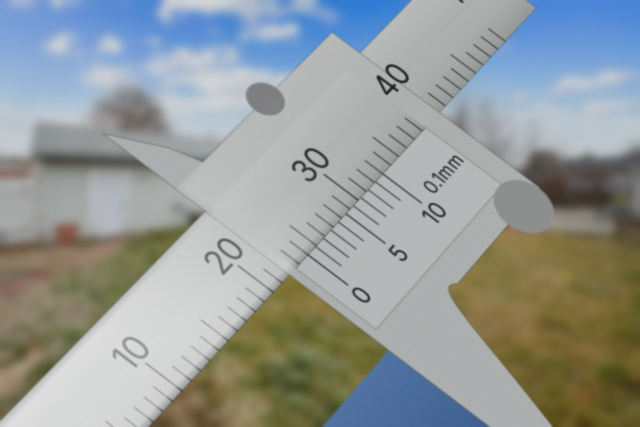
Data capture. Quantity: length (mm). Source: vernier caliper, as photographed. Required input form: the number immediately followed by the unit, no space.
24.0mm
